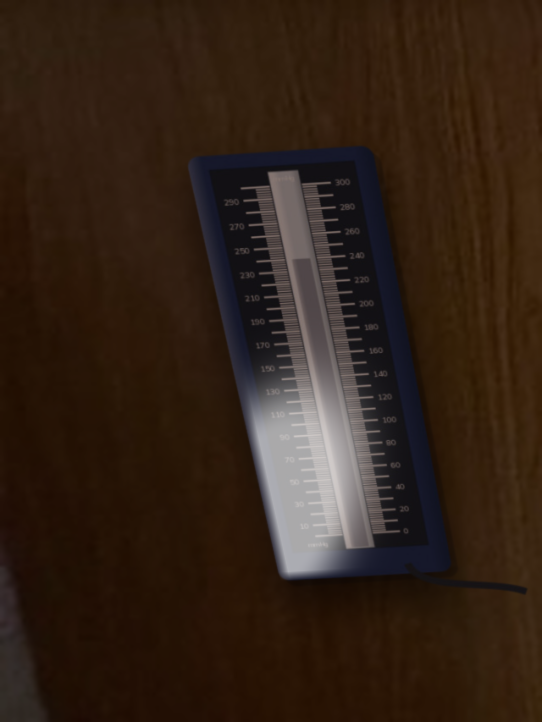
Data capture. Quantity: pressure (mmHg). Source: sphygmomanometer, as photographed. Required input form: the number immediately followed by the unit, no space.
240mmHg
